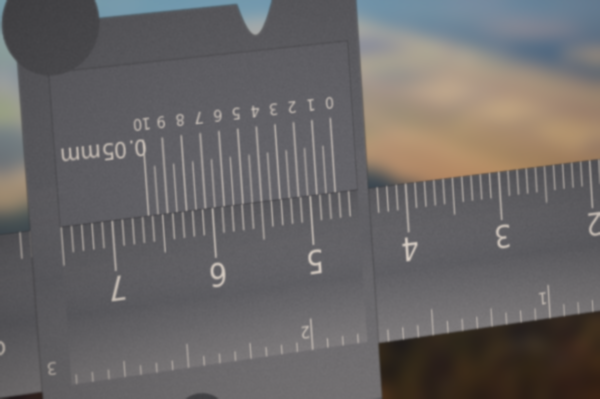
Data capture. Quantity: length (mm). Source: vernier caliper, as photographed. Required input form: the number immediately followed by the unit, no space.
47.4mm
